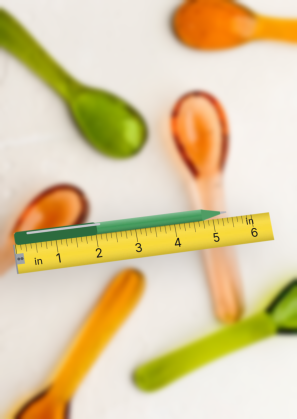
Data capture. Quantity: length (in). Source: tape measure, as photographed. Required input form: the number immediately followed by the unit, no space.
5.375in
